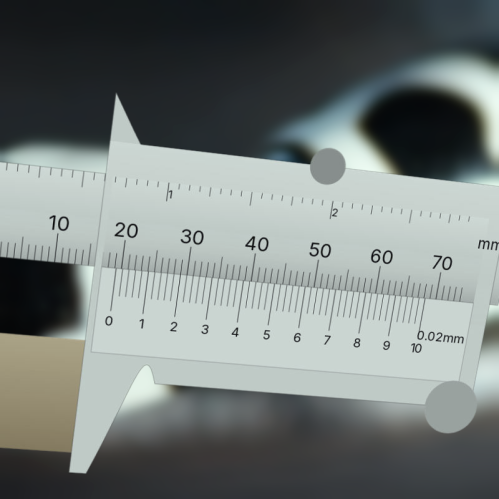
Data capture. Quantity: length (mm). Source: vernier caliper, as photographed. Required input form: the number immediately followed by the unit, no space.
19.2mm
